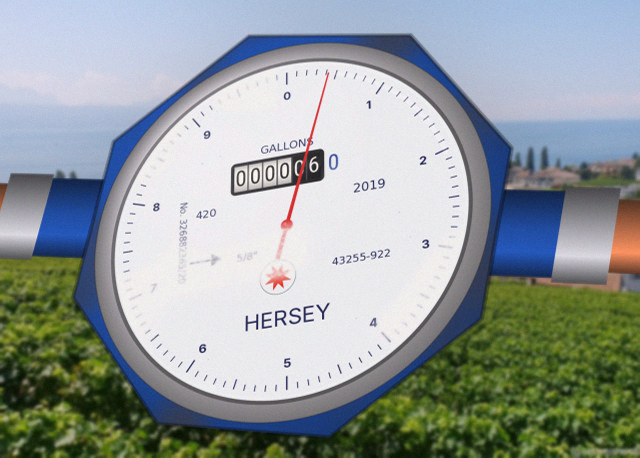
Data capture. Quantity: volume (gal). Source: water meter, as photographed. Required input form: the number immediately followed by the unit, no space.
60.4gal
